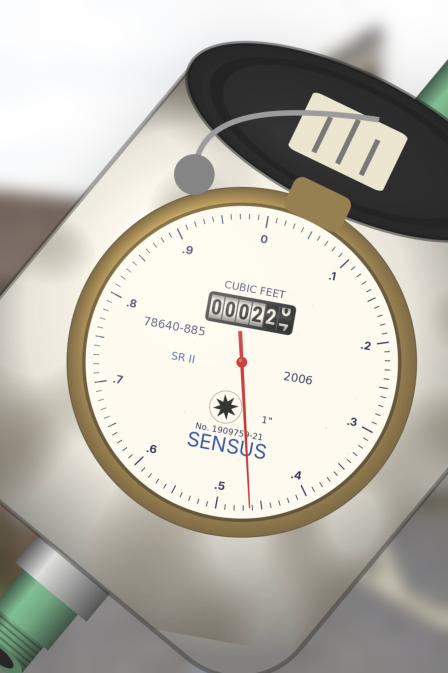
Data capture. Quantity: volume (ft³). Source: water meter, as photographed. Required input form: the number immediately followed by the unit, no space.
226.46ft³
